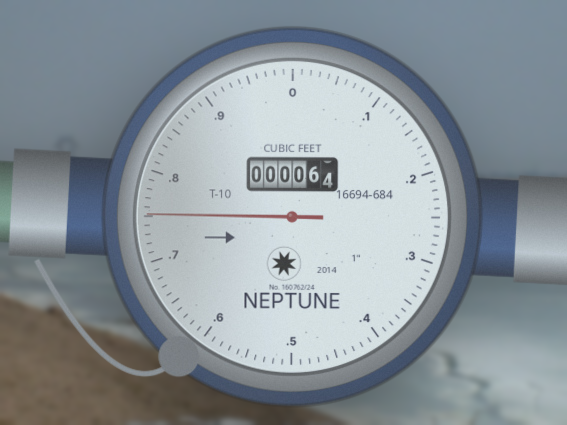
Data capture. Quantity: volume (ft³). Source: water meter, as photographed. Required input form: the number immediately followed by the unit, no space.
63.75ft³
